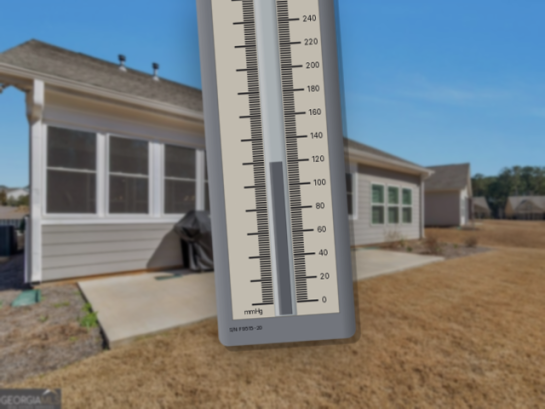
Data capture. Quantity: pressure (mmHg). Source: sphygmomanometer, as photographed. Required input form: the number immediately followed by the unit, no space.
120mmHg
